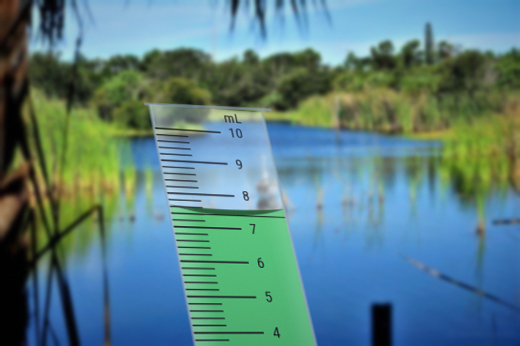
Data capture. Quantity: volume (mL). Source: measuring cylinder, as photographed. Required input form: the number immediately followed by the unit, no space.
7.4mL
